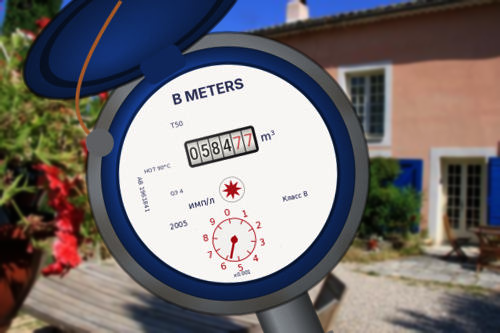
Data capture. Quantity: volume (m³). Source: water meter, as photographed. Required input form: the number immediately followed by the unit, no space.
584.775m³
